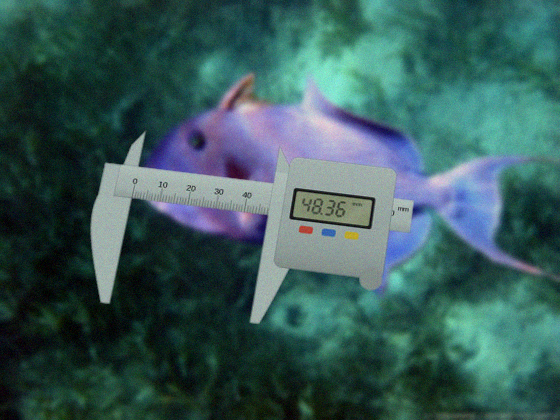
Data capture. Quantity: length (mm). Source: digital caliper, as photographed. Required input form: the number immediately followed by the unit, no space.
48.36mm
